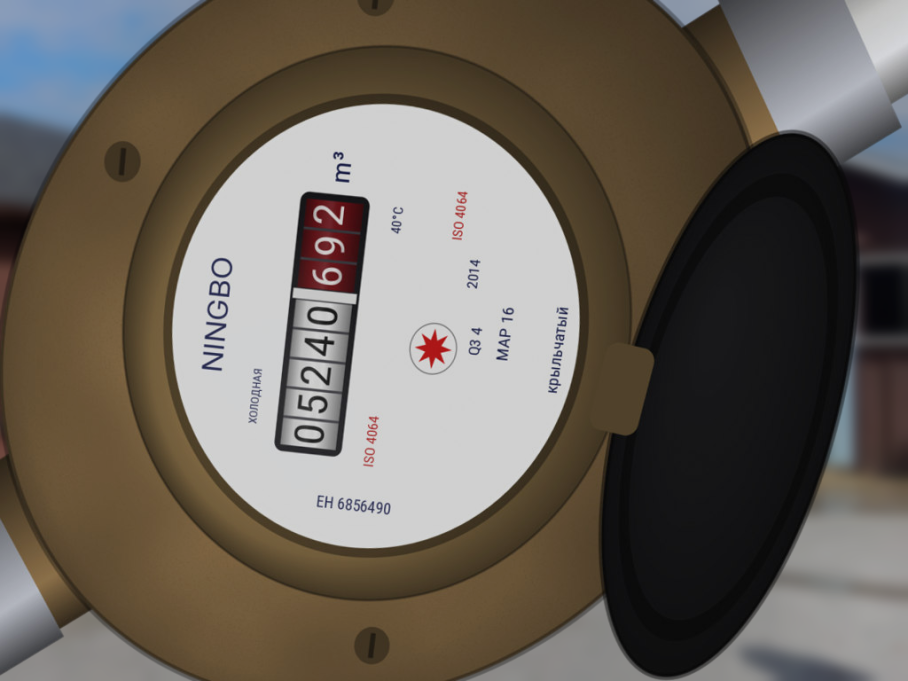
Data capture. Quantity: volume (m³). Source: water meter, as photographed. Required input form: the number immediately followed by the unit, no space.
5240.692m³
